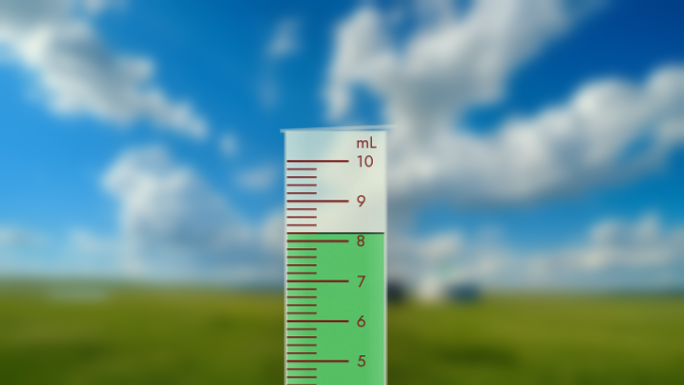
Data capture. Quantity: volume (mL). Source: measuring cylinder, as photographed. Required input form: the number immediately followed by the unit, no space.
8.2mL
